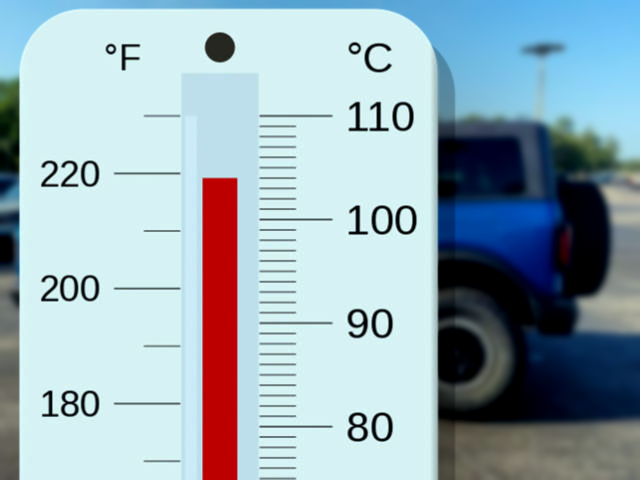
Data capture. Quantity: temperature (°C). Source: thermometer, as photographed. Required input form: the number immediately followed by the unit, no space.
104°C
